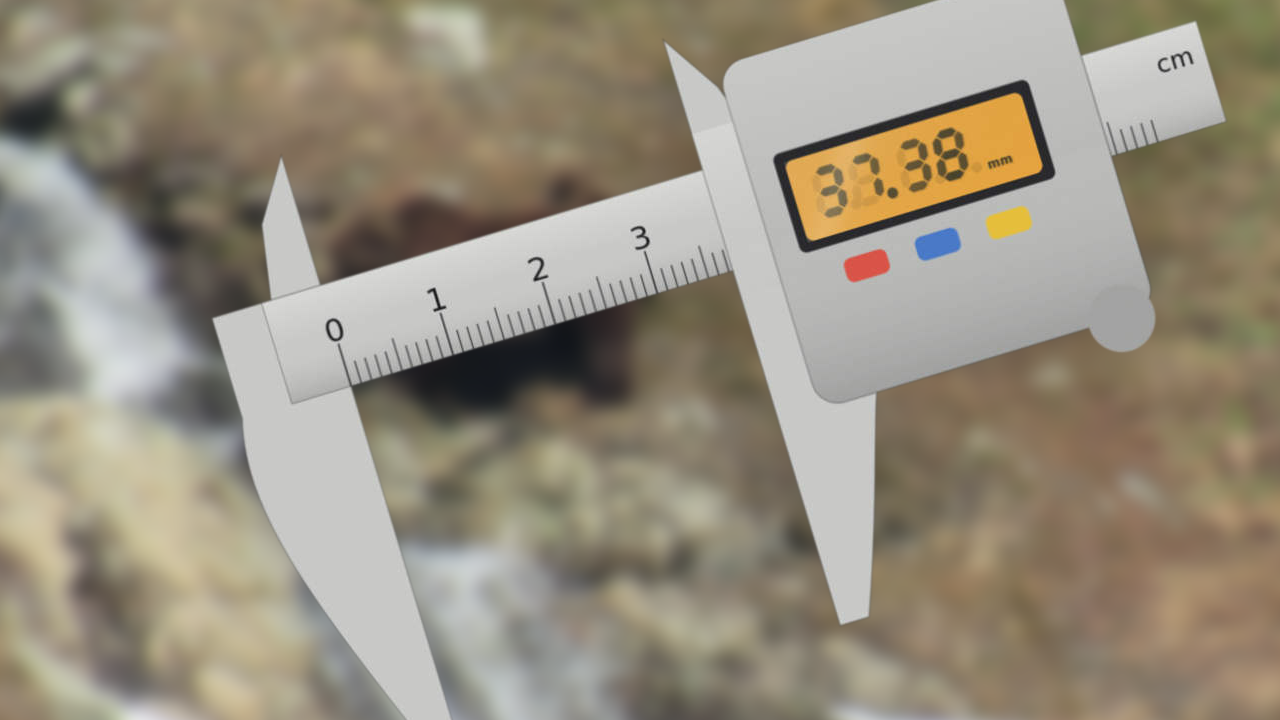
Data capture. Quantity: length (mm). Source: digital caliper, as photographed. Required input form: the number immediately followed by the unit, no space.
37.38mm
